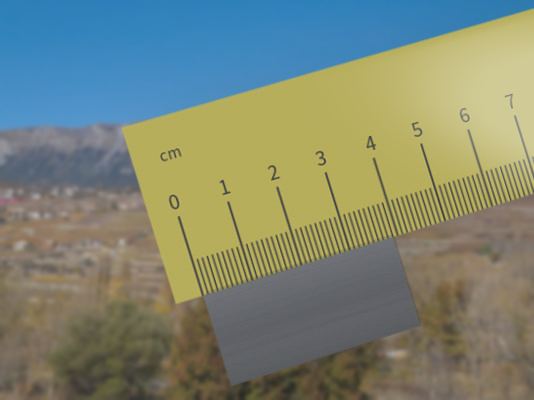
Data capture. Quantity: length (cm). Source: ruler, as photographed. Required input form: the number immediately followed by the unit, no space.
3.9cm
